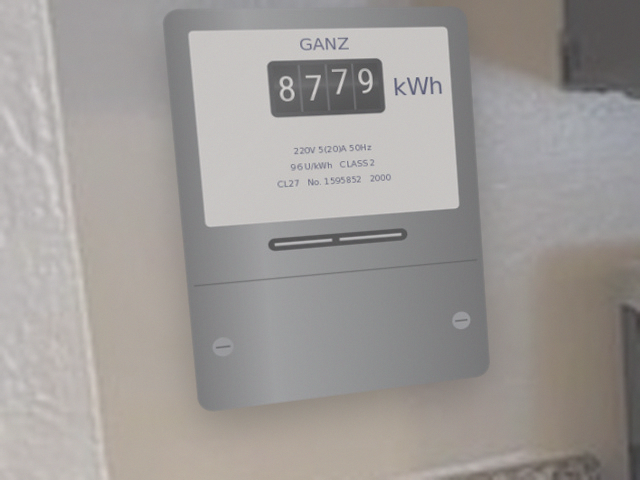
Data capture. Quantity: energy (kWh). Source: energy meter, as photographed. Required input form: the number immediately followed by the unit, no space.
8779kWh
